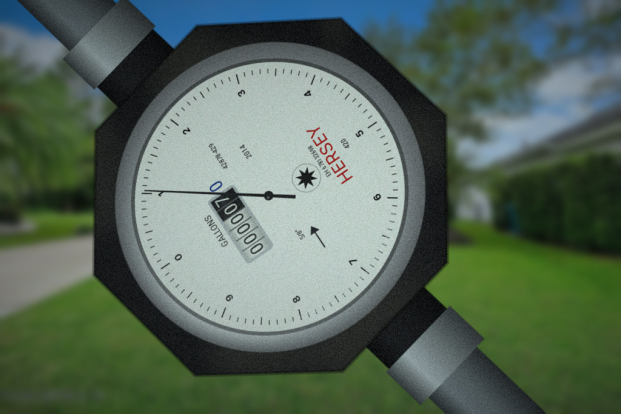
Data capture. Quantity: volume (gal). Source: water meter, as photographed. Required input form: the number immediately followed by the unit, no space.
71.0gal
